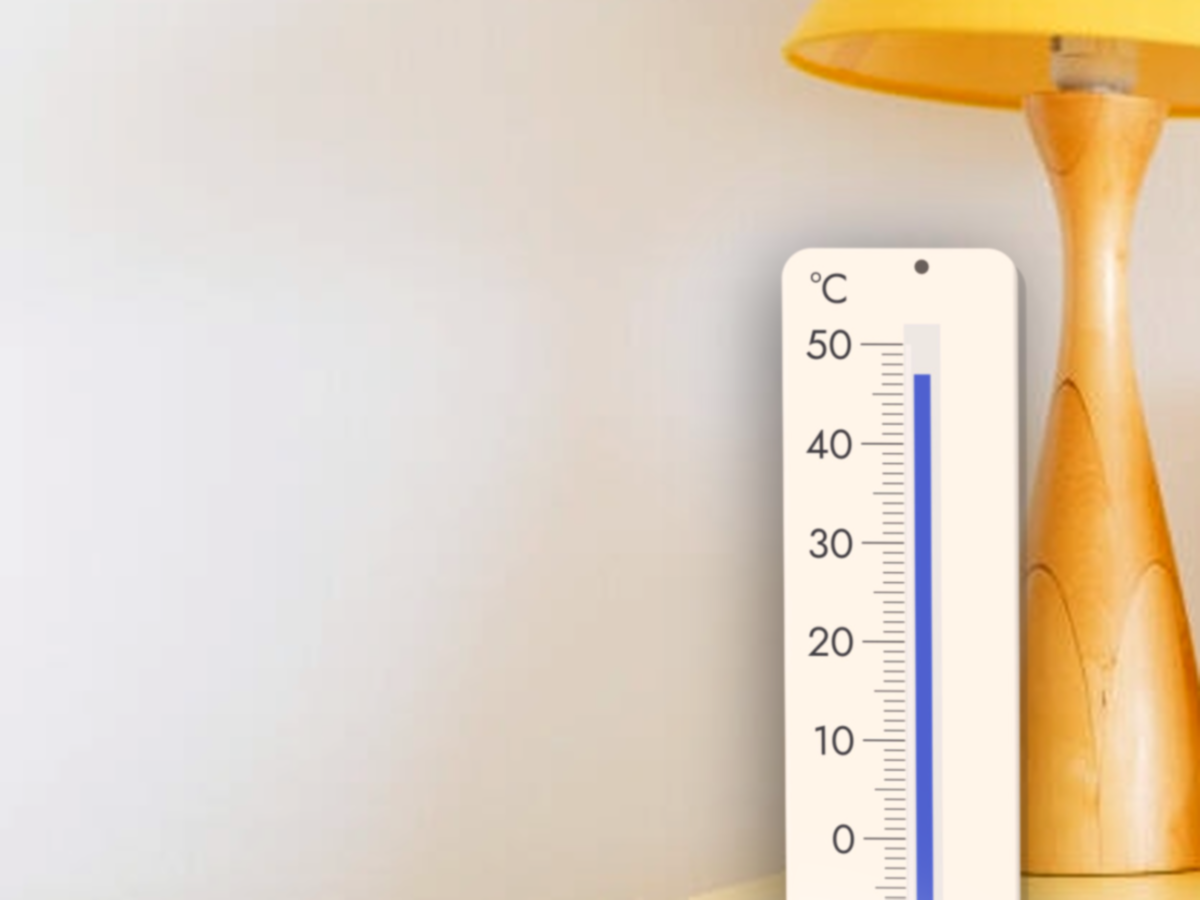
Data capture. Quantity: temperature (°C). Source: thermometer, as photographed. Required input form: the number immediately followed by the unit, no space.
47°C
